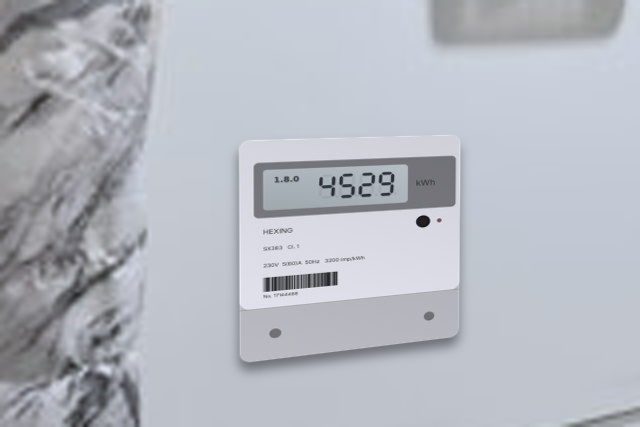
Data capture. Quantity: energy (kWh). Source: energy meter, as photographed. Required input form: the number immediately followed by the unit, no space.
4529kWh
